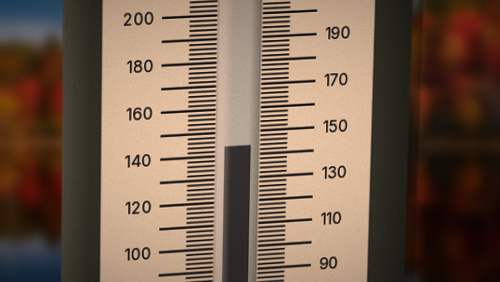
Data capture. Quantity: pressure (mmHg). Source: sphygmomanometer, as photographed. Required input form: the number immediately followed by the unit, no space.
144mmHg
